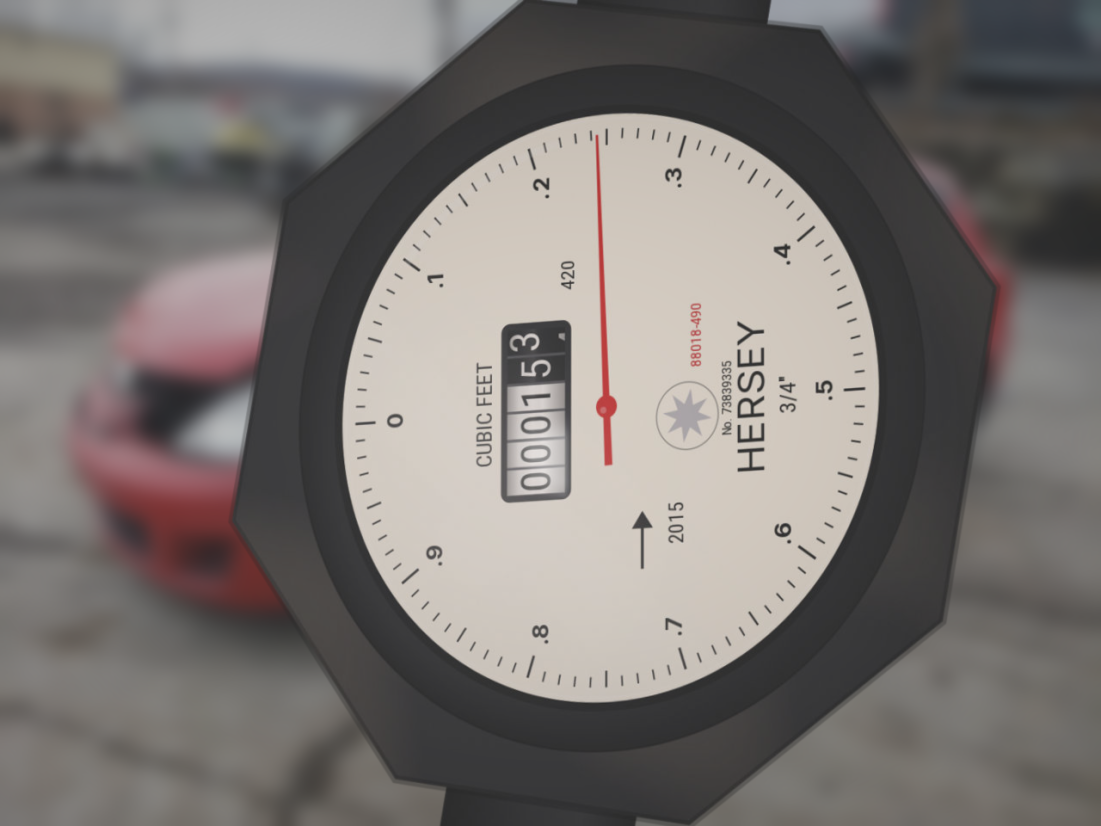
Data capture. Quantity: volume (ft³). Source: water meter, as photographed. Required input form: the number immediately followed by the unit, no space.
153.24ft³
